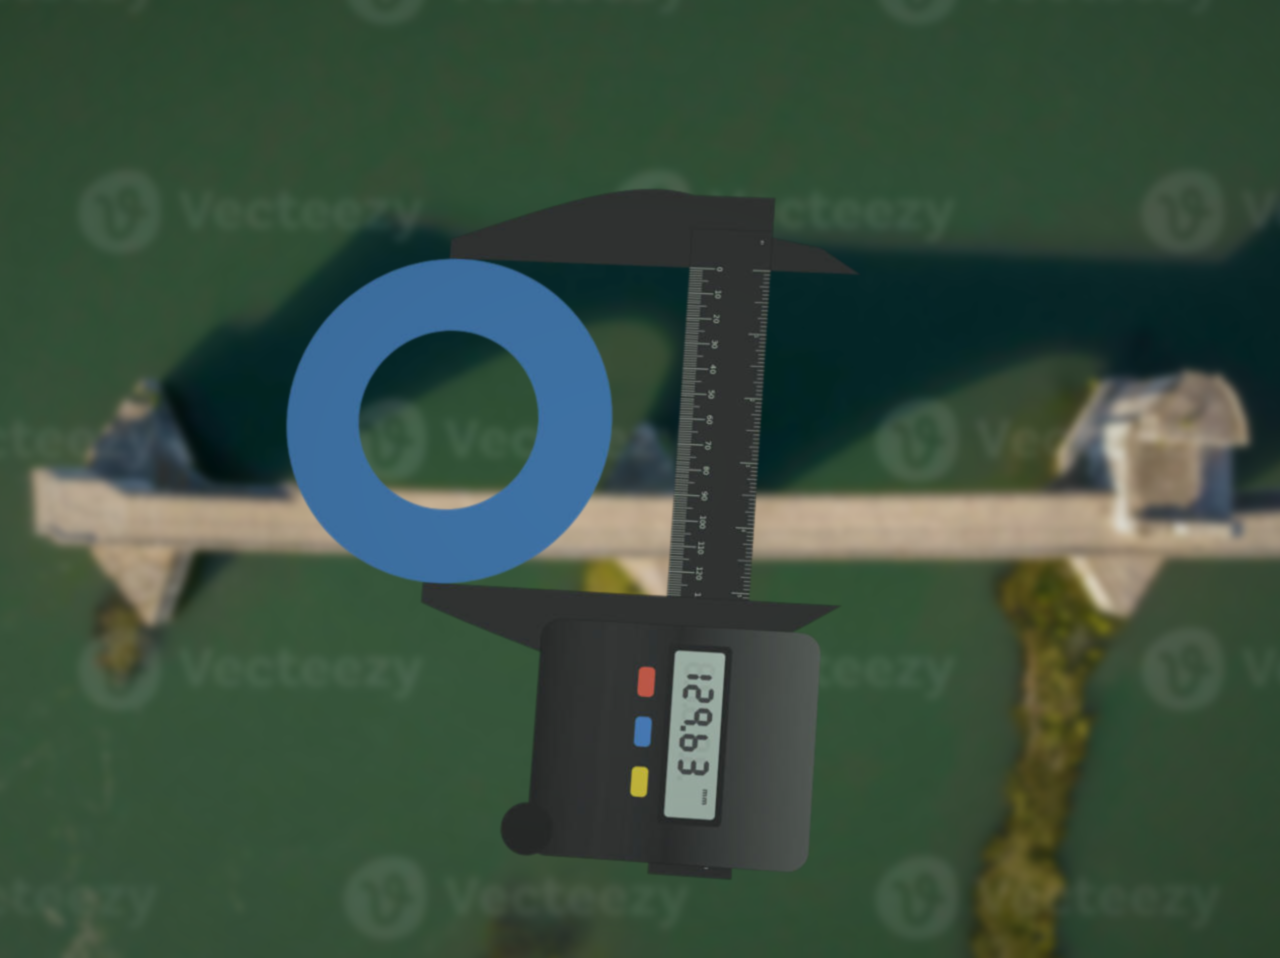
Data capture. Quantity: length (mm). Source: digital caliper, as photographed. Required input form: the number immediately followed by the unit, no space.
129.63mm
